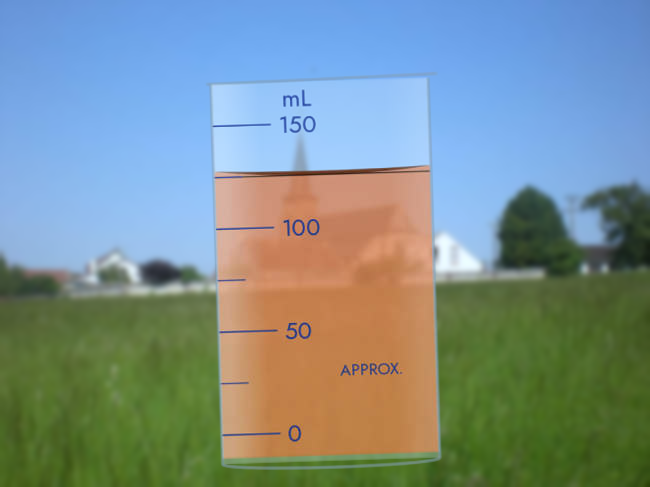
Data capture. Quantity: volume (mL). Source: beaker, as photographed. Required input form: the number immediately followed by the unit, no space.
125mL
